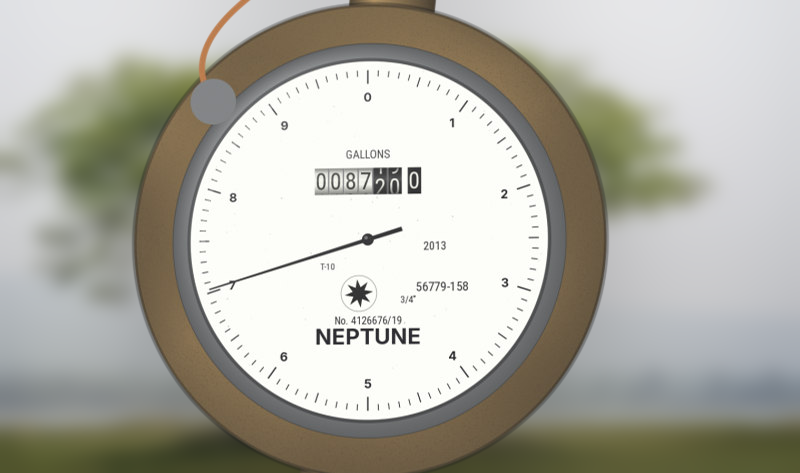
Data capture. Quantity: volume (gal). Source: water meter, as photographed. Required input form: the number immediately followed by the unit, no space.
87197.0gal
